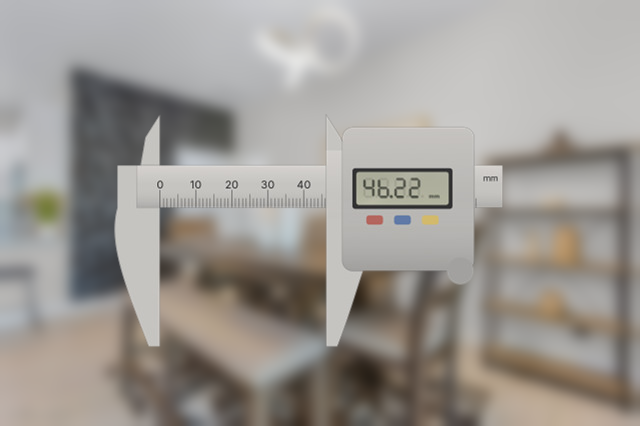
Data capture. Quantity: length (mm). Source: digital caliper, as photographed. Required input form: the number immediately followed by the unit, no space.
46.22mm
